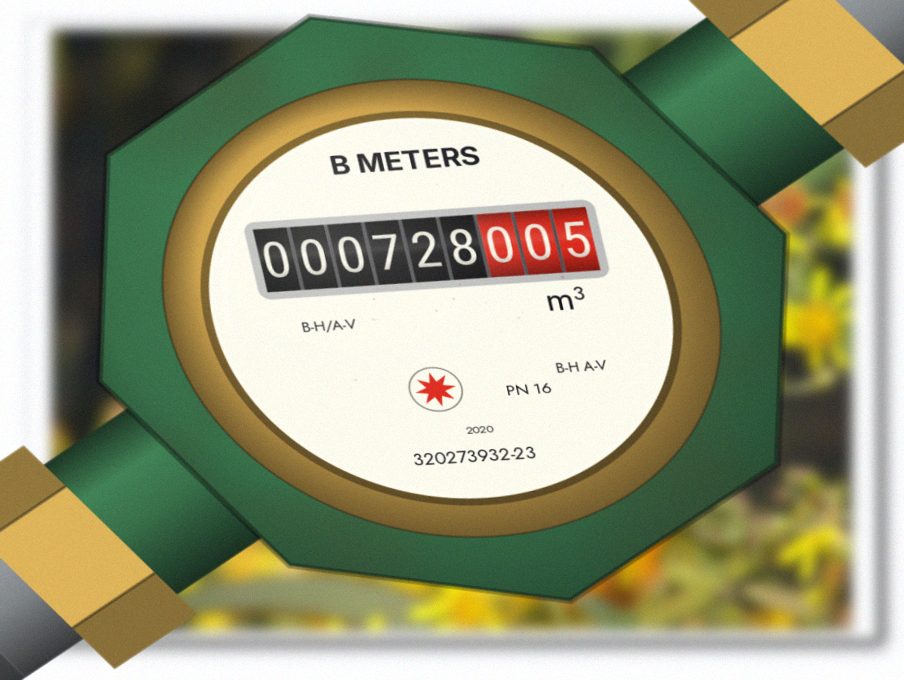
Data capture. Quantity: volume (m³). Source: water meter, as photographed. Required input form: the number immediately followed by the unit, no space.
728.005m³
